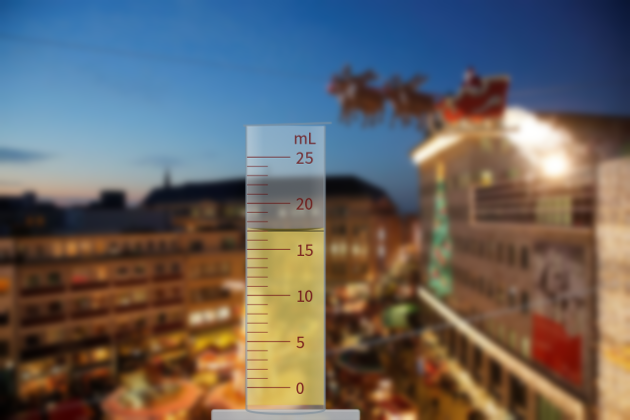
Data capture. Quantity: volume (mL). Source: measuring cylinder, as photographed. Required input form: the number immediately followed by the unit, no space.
17mL
